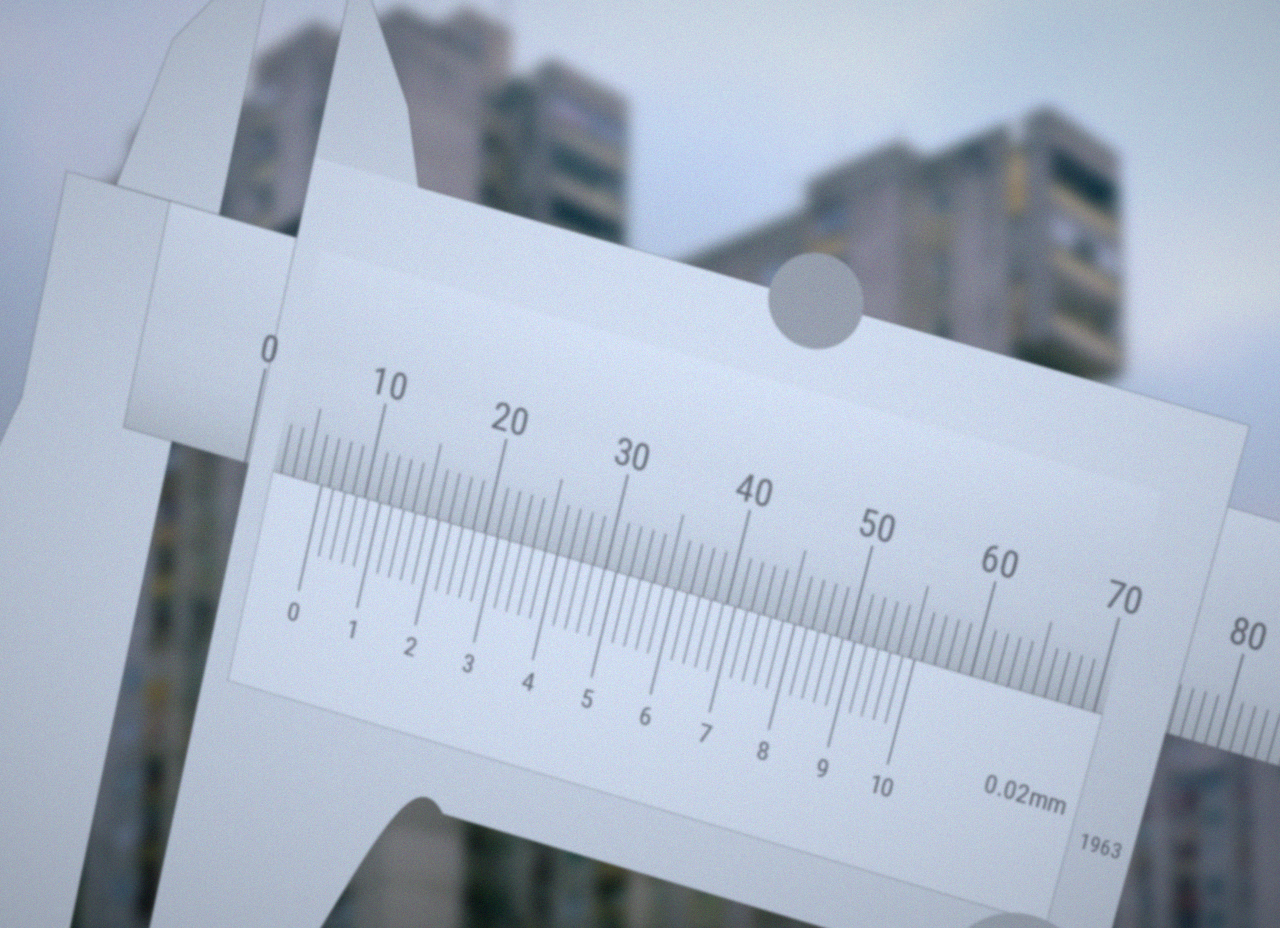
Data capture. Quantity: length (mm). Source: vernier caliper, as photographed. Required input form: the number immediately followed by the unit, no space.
6.4mm
